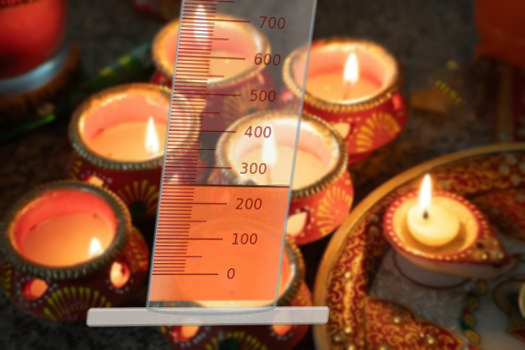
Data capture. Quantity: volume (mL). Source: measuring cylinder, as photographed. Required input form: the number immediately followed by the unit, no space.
250mL
